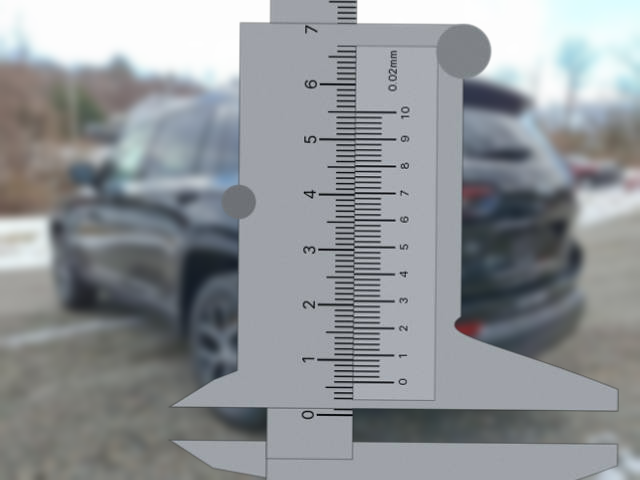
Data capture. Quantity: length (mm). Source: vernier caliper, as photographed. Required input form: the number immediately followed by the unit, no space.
6.0mm
